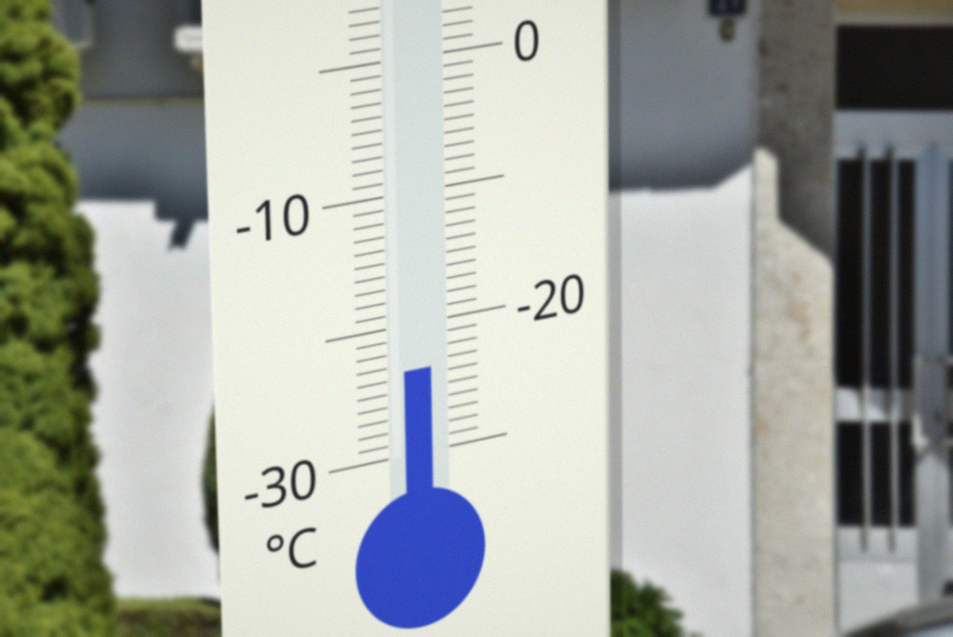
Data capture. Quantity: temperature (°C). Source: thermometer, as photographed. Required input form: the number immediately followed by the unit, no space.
-23.5°C
